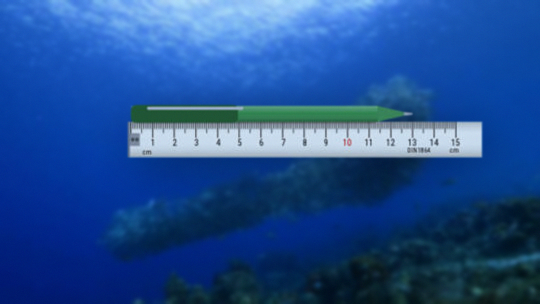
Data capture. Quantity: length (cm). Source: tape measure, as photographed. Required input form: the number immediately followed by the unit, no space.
13cm
